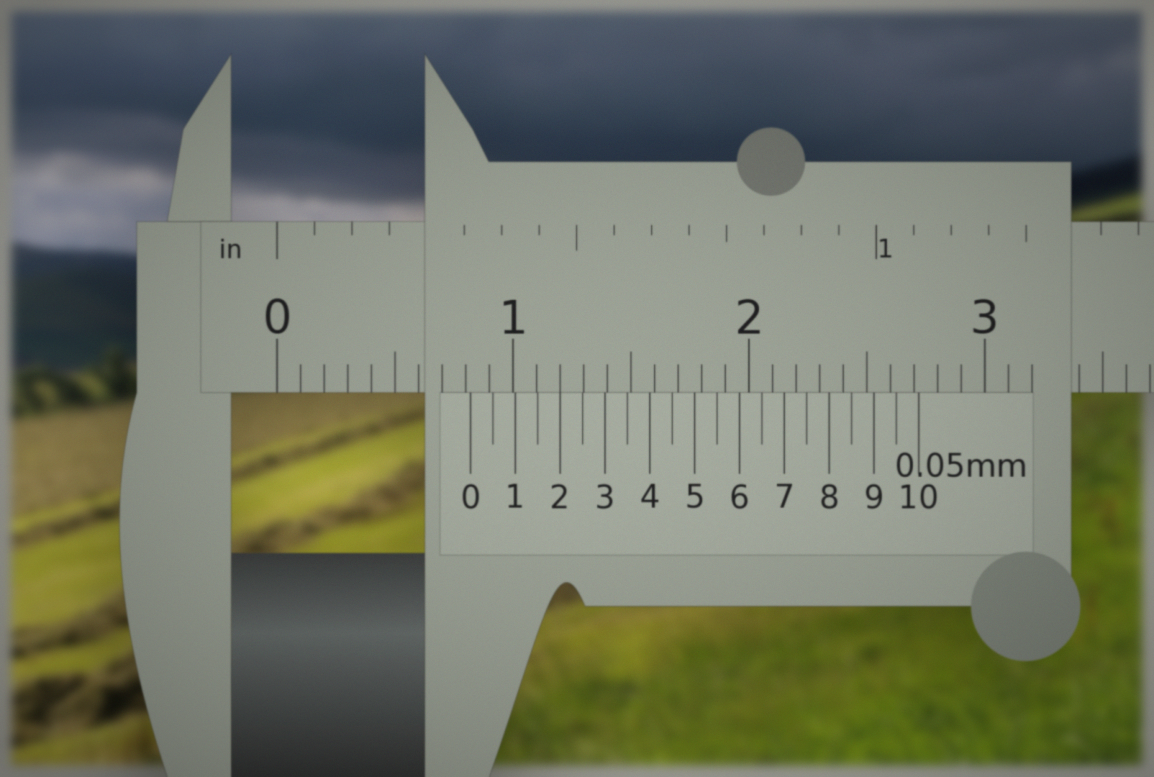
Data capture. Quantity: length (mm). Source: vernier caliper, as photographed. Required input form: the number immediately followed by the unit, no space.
8.2mm
